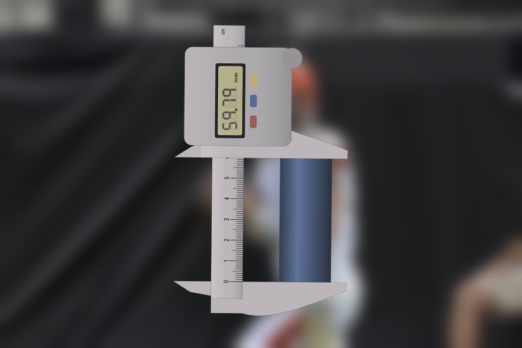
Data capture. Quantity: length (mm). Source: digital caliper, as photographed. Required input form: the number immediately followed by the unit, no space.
59.79mm
